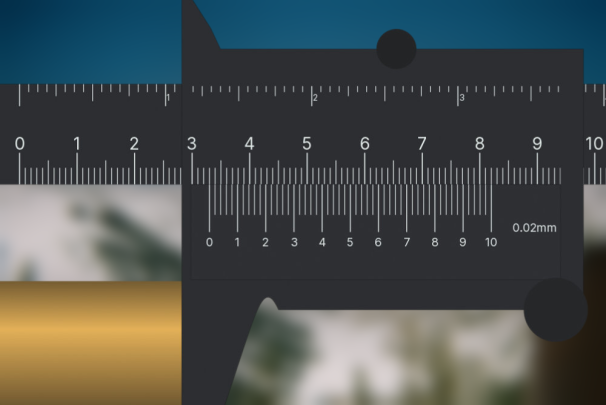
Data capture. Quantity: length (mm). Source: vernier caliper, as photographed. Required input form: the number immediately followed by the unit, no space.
33.0mm
